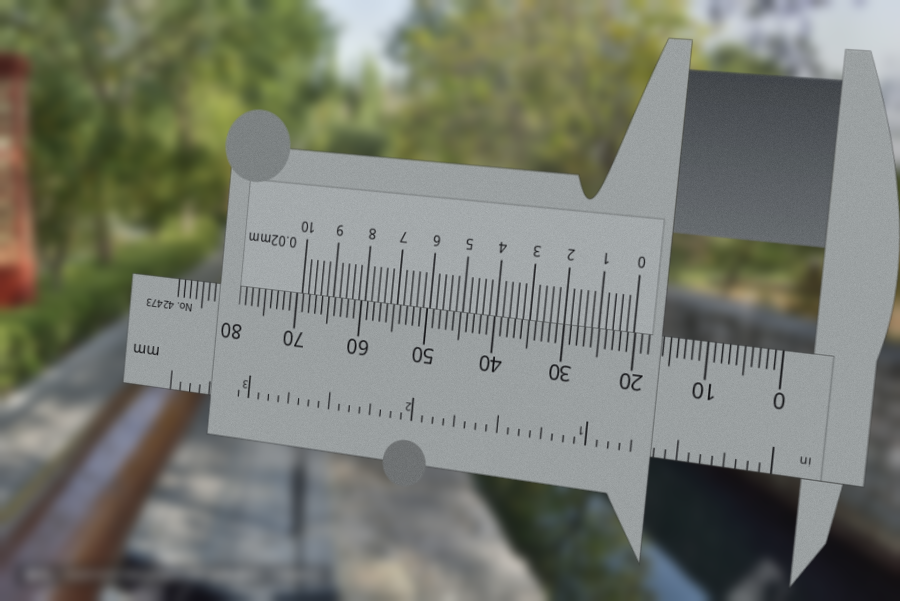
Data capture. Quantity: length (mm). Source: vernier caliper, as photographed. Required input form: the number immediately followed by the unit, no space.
20.2mm
